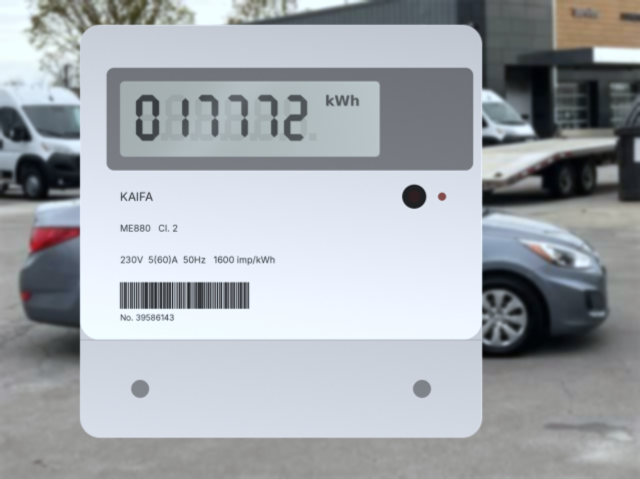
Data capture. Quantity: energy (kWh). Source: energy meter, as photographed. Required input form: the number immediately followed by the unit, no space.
17772kWh
